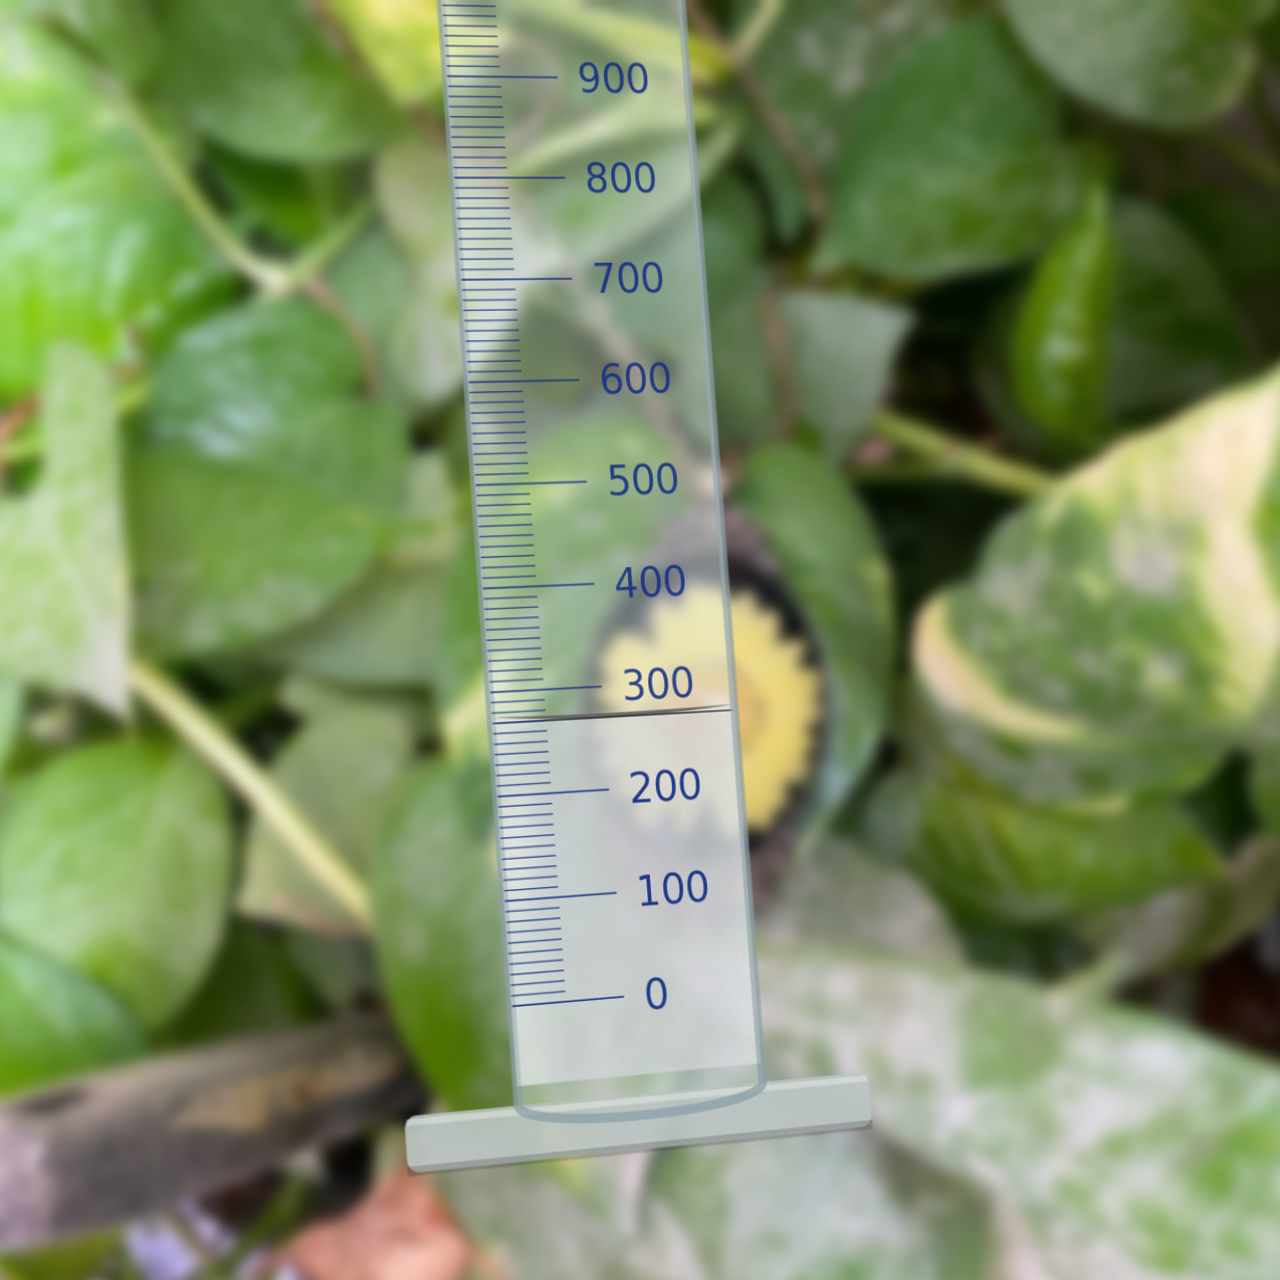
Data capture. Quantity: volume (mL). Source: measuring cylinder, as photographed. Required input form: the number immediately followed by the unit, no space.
270mL
